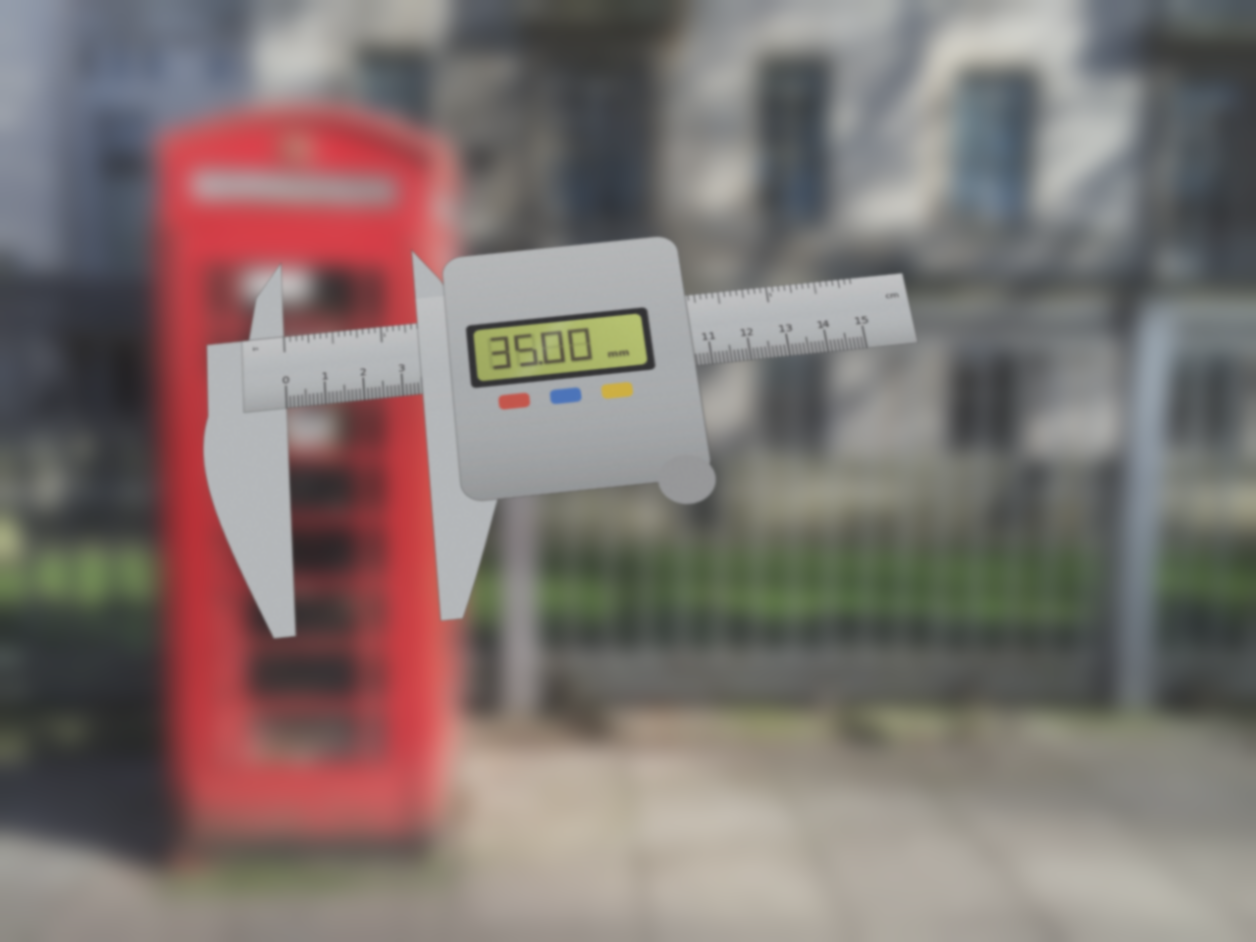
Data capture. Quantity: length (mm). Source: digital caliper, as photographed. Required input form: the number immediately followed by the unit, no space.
35.00mm
